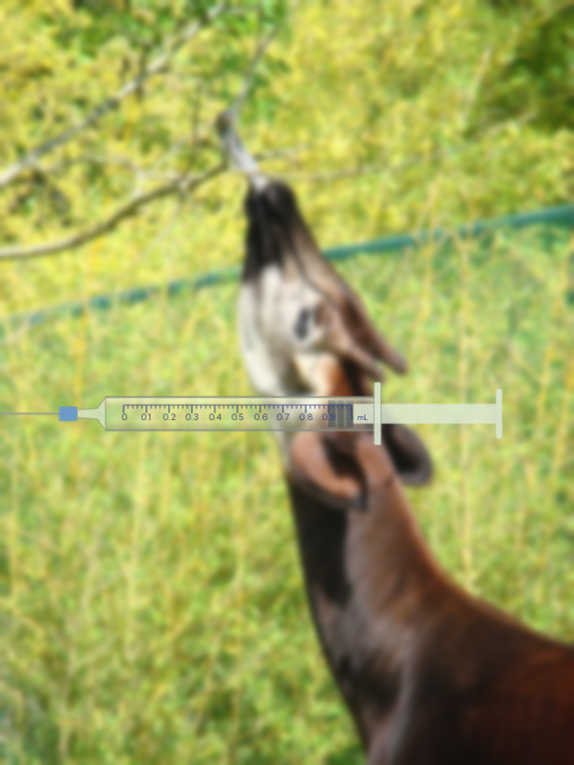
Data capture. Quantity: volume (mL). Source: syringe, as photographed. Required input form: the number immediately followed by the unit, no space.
0.9mL
